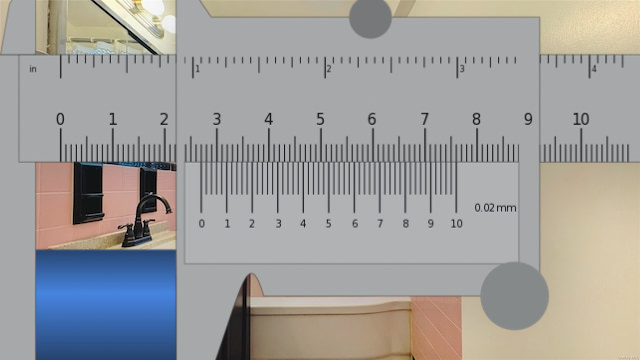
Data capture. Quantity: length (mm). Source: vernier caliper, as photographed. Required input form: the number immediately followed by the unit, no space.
27.0mm
